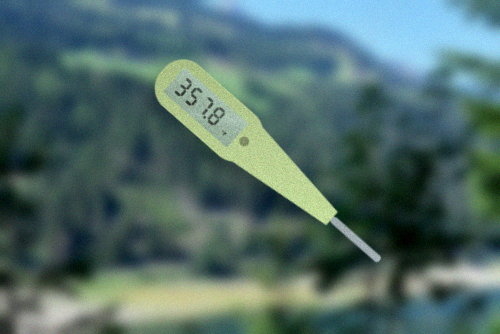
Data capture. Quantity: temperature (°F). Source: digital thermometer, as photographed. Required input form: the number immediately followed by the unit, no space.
357.8°F
